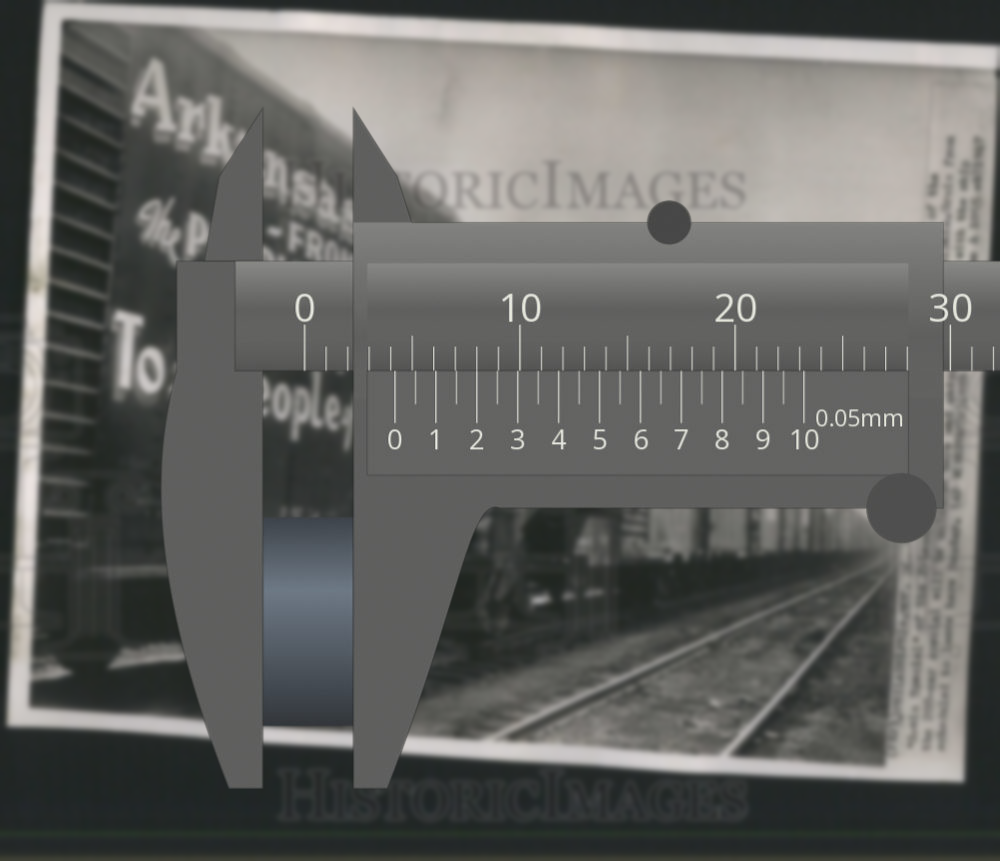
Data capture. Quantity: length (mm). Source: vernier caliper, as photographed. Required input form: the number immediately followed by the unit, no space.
4.2mm
